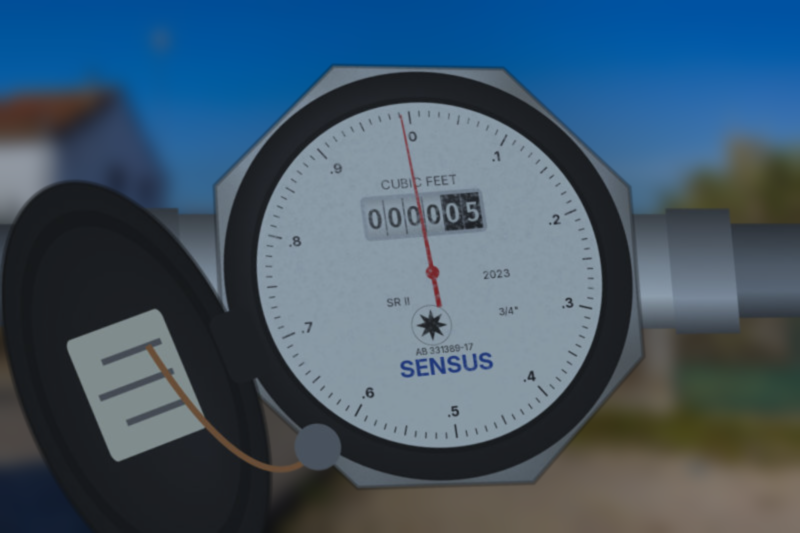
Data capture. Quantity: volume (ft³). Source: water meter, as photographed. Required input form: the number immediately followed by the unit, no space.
4.99ft³
